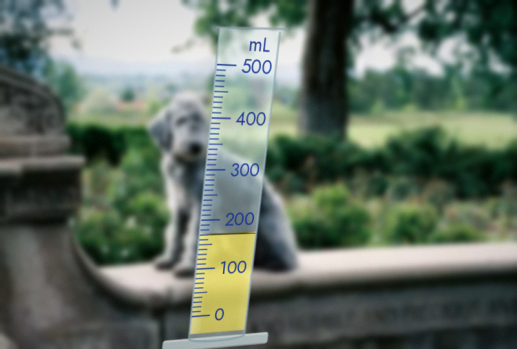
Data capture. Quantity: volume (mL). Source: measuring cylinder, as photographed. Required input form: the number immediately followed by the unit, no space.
170mL
